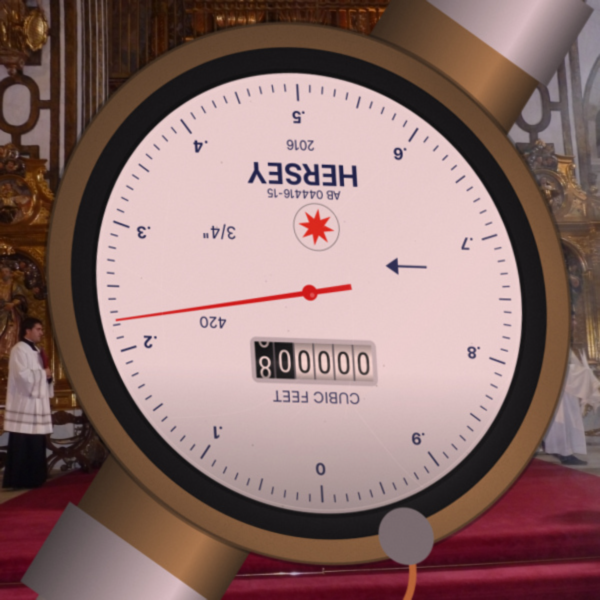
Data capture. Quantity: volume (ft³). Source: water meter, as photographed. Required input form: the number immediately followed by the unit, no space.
8.22ft³
